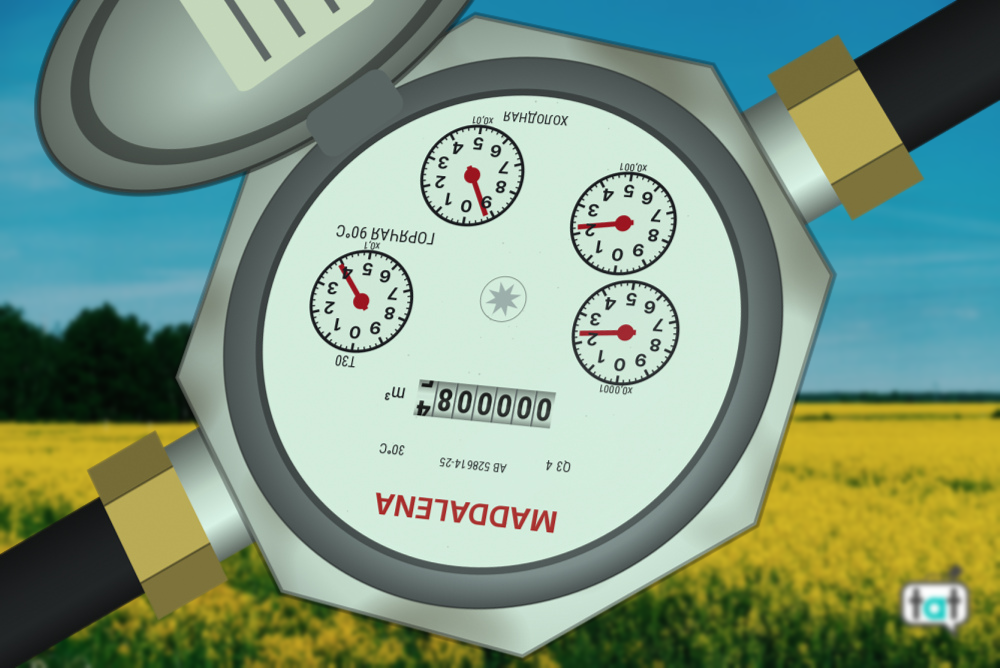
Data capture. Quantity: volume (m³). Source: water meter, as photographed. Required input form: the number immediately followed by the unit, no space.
84.3922m³
